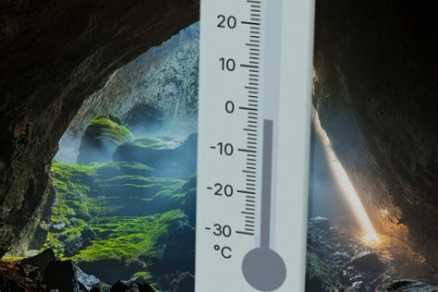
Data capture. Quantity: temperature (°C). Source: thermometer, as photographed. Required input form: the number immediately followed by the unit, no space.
-2°C
